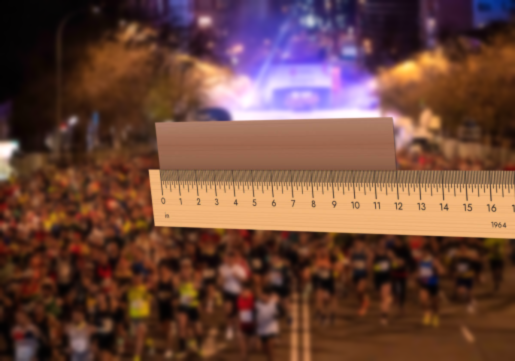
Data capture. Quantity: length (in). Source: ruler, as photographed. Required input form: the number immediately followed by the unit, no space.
12in
